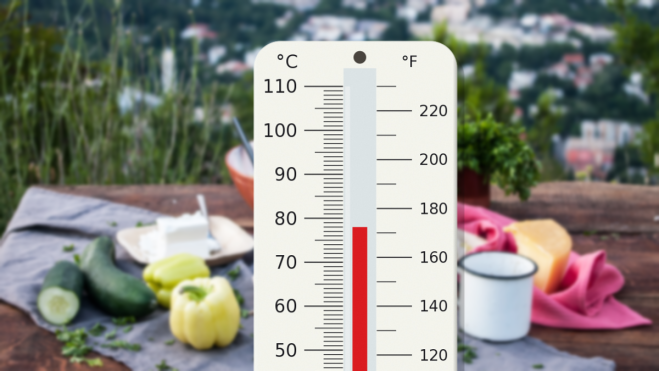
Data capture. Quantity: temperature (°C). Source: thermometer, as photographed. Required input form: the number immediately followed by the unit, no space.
78°C
